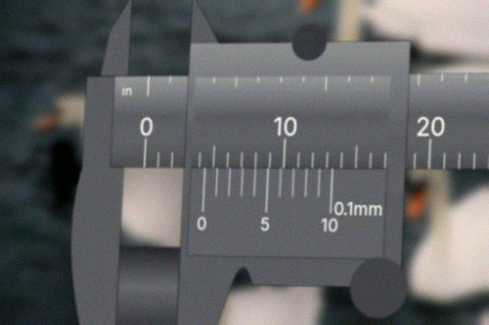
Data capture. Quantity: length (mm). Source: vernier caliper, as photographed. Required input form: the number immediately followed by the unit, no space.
4.4mm
